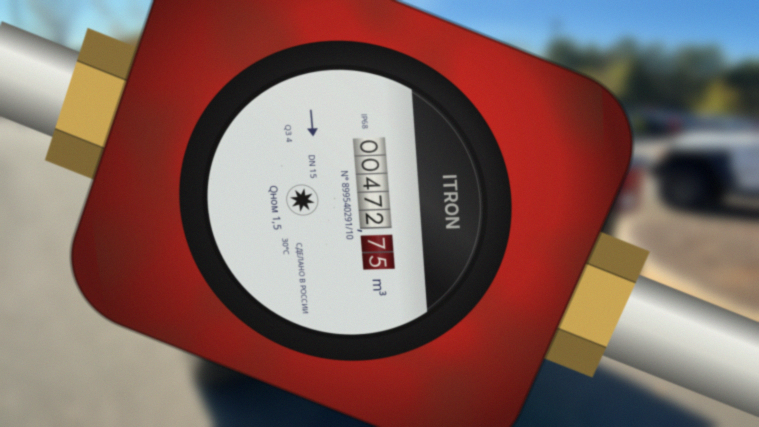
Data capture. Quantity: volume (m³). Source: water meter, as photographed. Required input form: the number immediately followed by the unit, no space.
472.75m³
